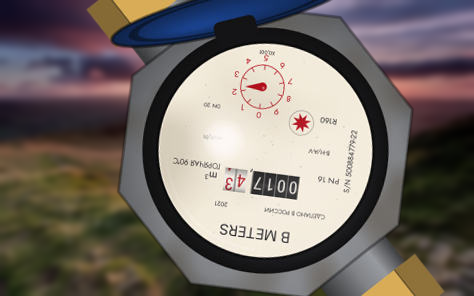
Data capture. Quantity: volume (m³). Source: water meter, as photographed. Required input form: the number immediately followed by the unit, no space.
17.432m³
